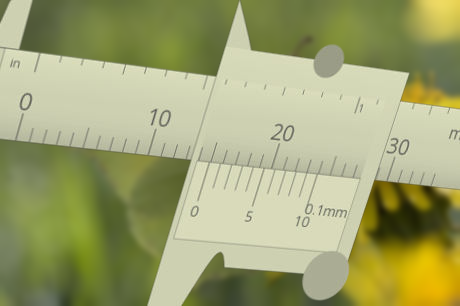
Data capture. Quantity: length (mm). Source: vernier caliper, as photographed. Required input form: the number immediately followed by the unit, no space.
14.9mm
